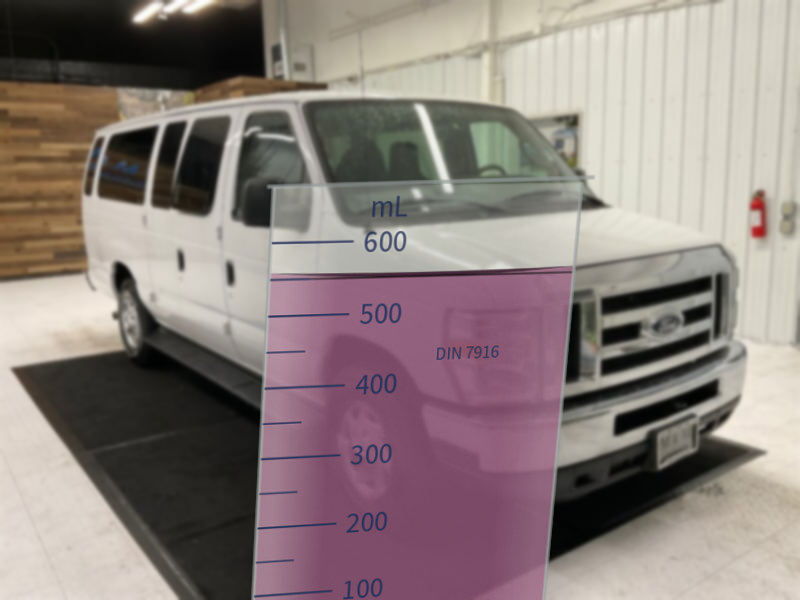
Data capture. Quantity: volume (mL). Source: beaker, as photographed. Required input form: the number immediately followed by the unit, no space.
550mL
